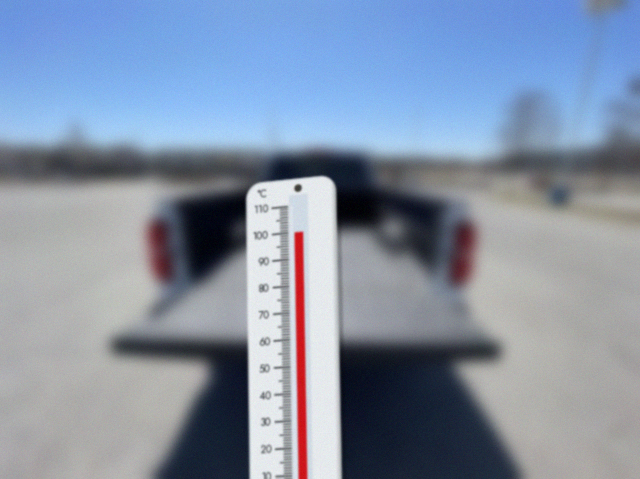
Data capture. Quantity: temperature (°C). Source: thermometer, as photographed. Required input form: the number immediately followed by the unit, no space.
100°C
